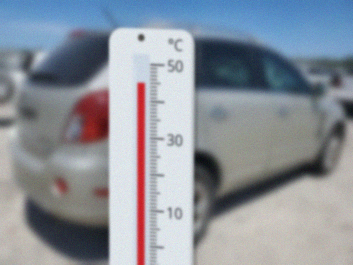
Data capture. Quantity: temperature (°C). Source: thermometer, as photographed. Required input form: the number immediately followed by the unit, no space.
45°C
